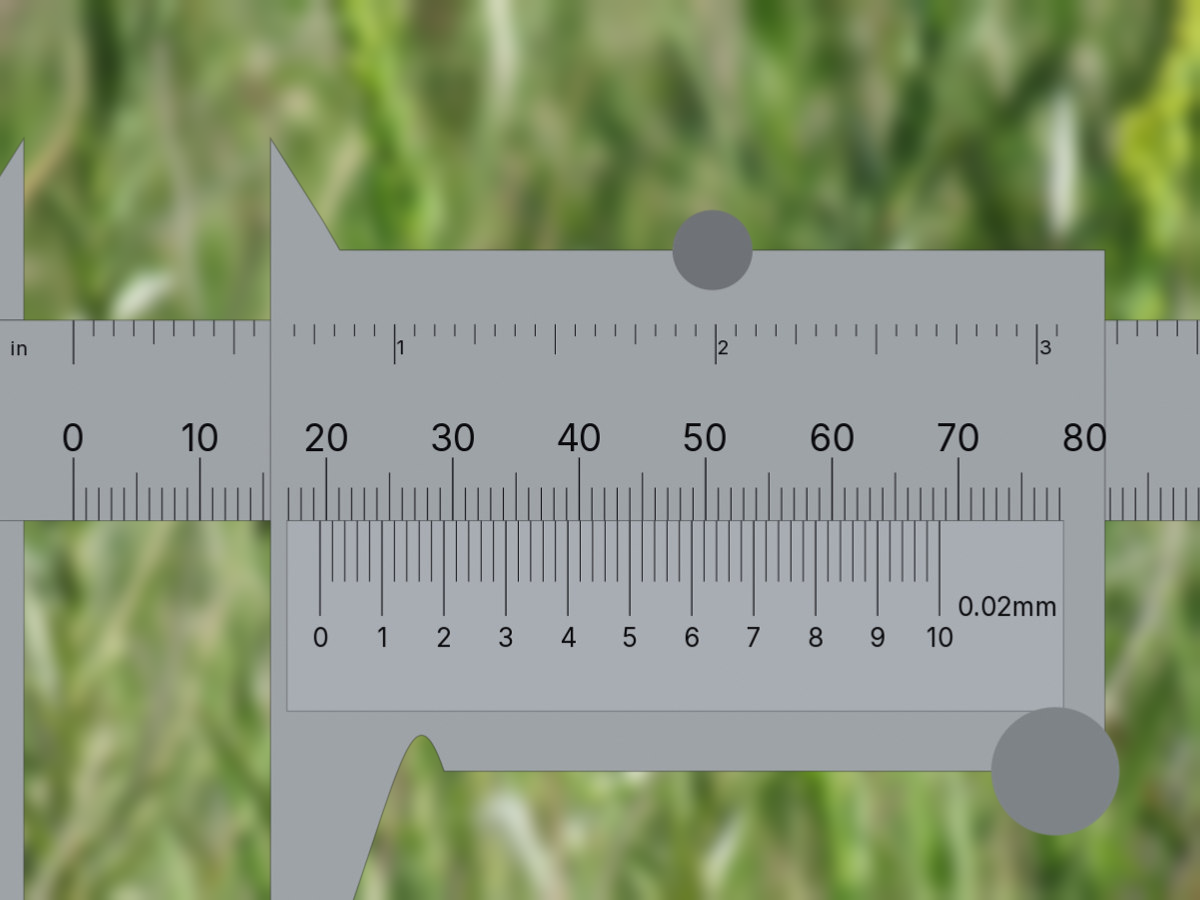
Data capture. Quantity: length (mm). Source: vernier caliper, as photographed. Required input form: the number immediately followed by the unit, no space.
19.5mm
